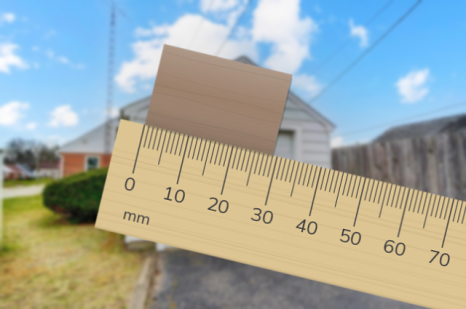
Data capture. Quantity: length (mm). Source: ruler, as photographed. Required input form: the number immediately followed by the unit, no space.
29mm
